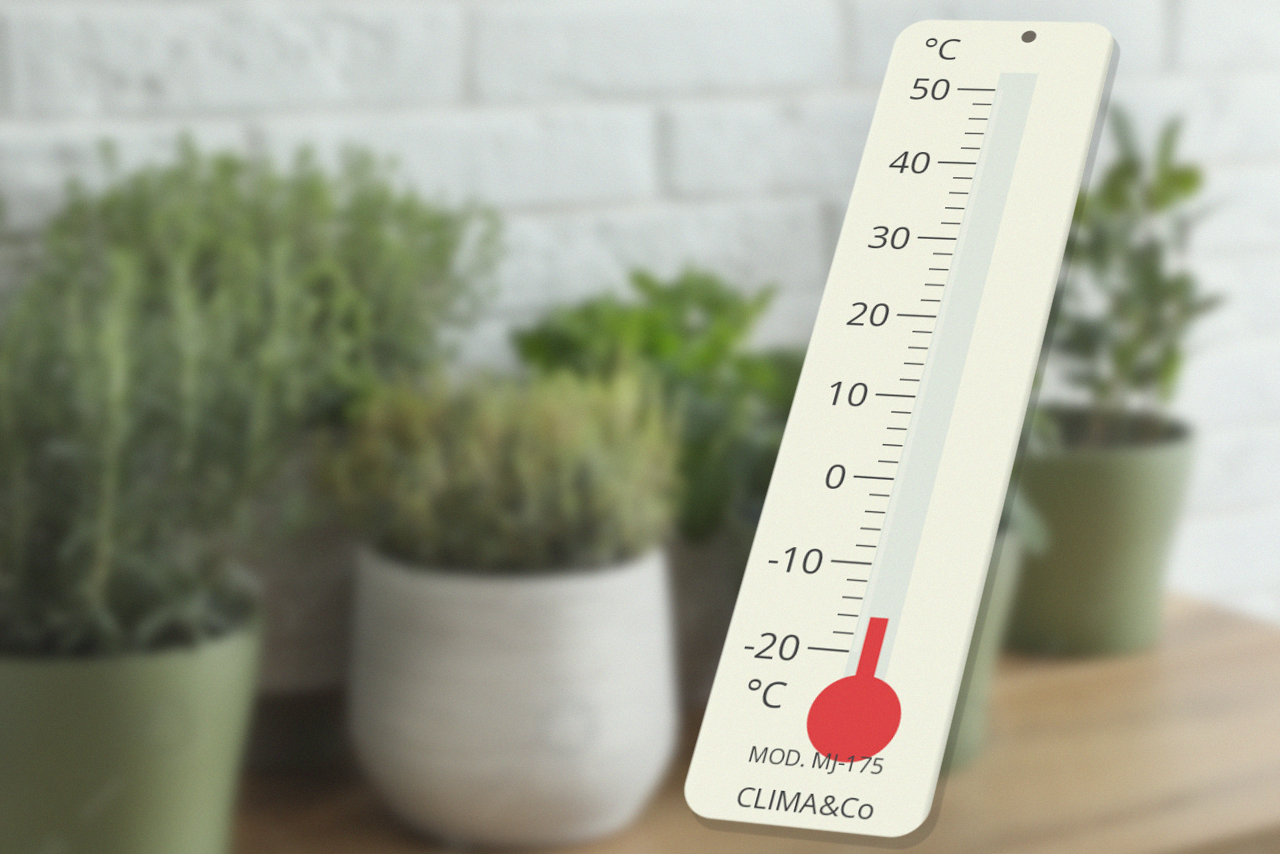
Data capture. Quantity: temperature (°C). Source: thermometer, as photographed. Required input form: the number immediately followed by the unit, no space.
-16°C
